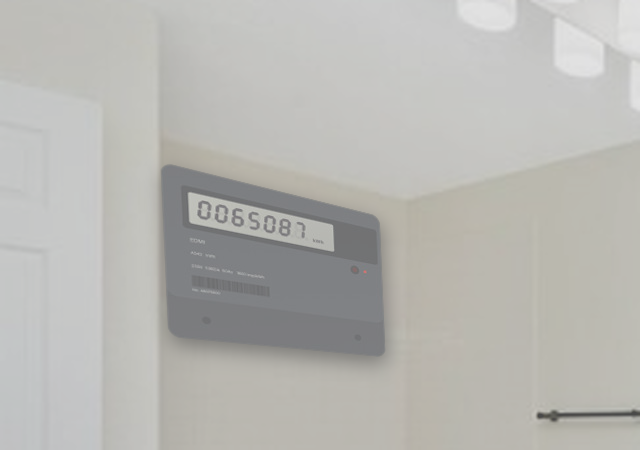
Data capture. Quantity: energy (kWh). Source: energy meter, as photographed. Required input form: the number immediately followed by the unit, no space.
65087kWh
